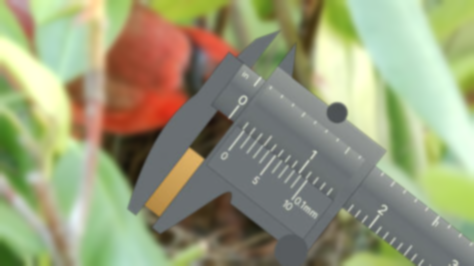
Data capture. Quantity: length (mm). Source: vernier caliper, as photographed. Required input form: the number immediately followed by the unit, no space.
2.2mm
